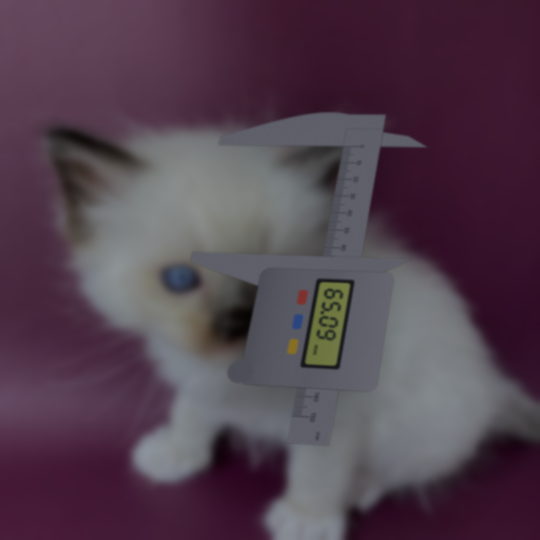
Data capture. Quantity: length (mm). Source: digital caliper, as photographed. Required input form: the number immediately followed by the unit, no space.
65.09mm
